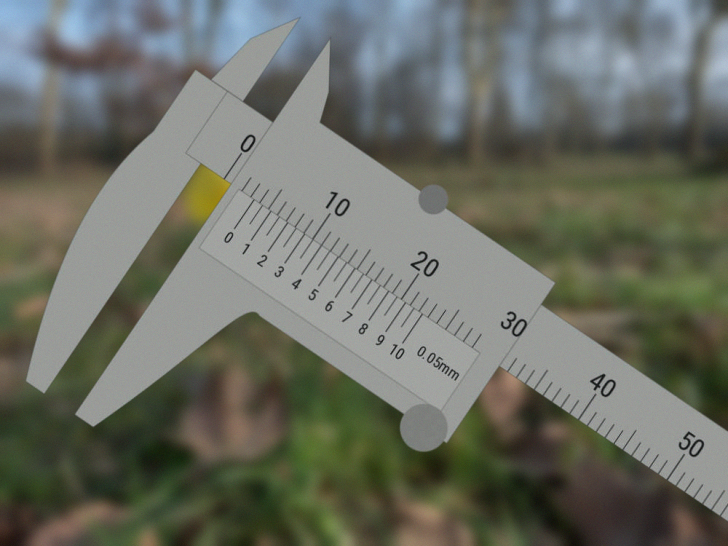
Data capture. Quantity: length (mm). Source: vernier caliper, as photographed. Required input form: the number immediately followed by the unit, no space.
3.4mm
